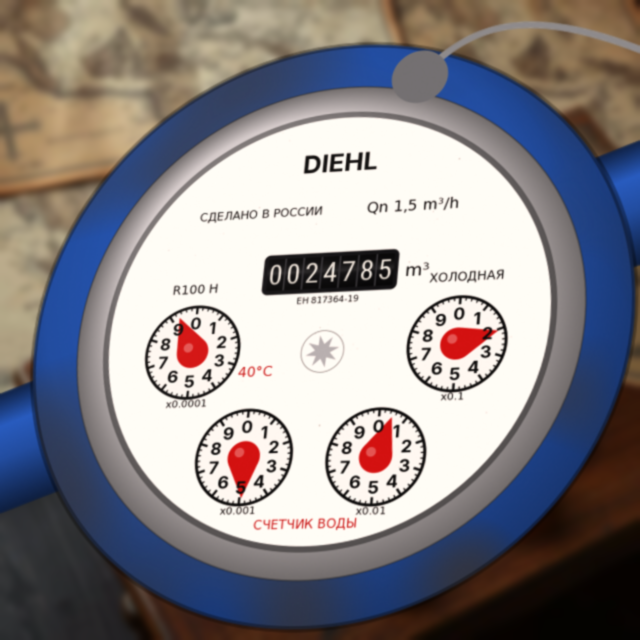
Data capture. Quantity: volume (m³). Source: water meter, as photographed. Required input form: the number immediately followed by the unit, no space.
24785.2049m³
